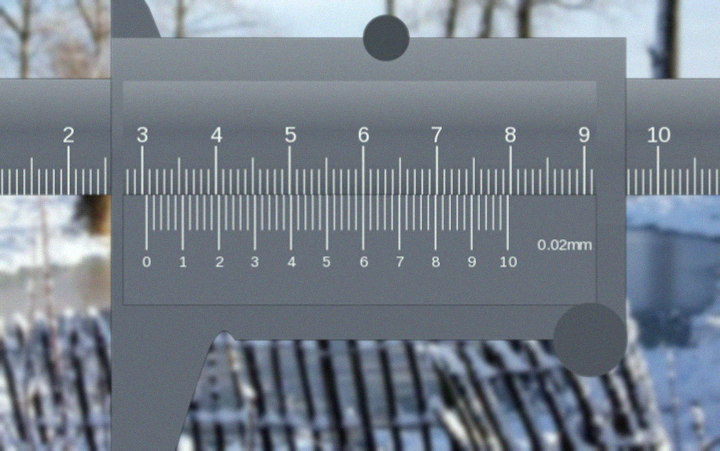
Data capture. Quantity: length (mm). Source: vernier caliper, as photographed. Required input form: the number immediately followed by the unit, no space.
30.6mm
